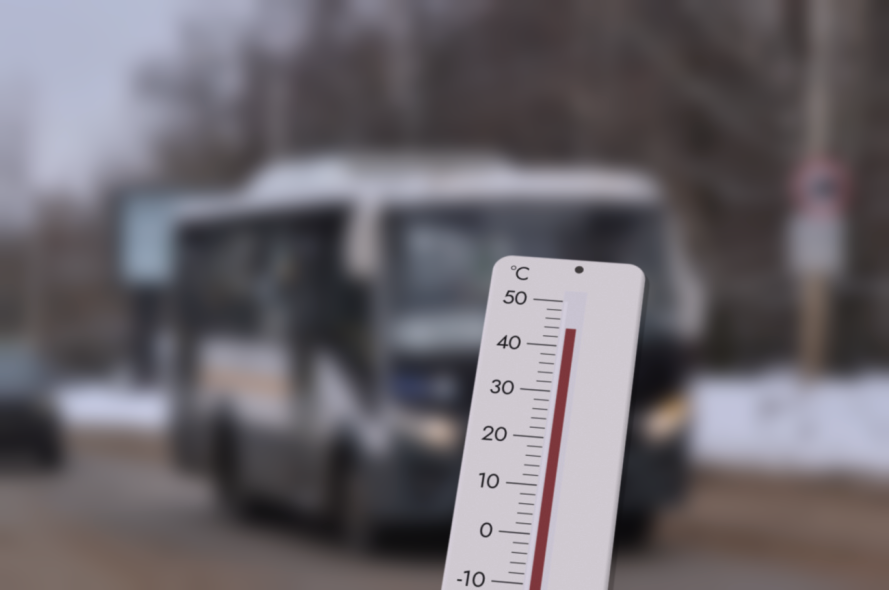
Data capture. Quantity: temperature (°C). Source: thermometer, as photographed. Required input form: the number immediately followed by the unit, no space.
44°C
